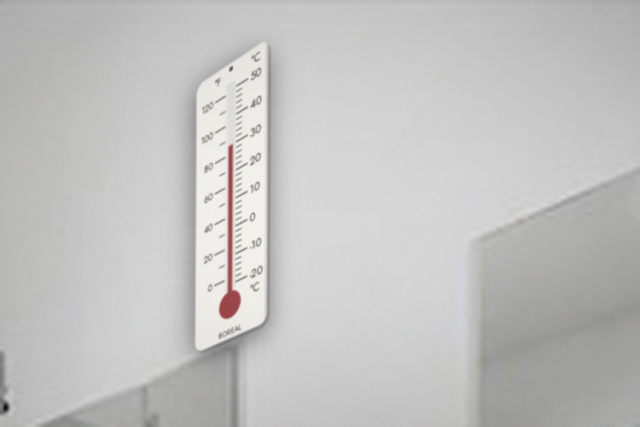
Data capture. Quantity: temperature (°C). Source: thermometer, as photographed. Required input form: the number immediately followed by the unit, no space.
30°C
